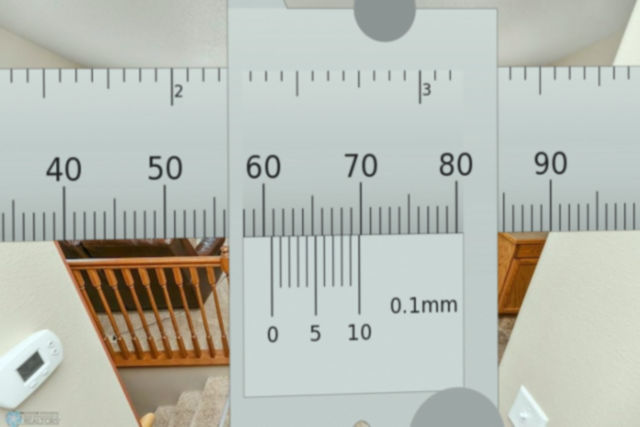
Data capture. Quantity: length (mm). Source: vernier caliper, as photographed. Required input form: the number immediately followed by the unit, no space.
60.8mm
